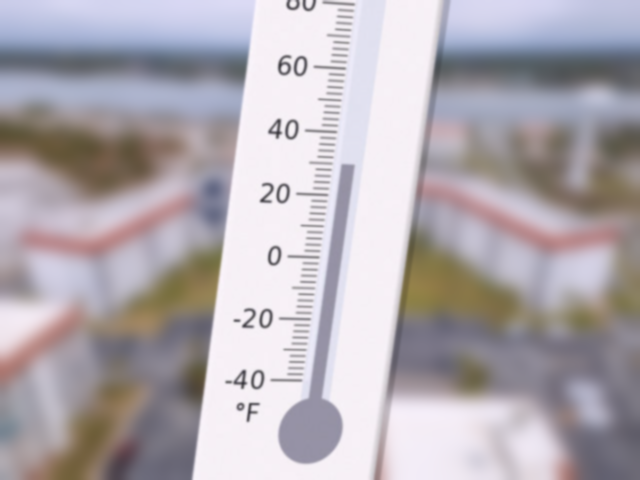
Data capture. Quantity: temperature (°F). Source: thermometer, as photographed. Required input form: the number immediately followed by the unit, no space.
30°F
